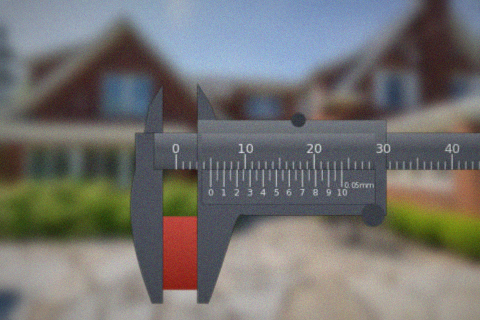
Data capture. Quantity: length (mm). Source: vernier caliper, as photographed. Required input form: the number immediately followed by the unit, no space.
5.0mm
